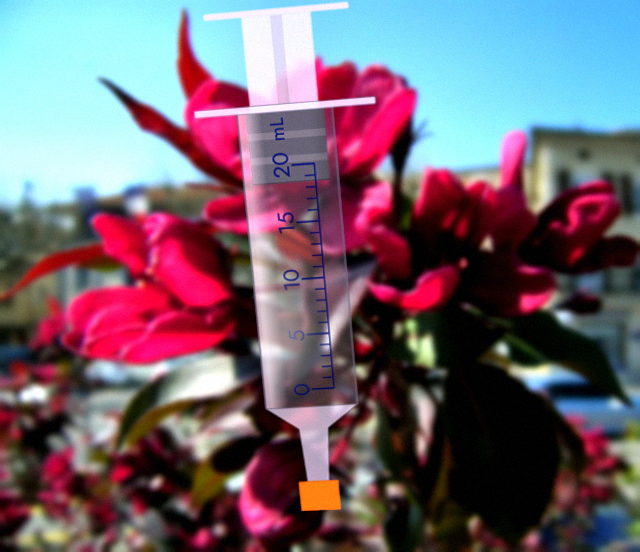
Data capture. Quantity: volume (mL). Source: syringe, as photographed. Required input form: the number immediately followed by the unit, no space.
18.5mL
